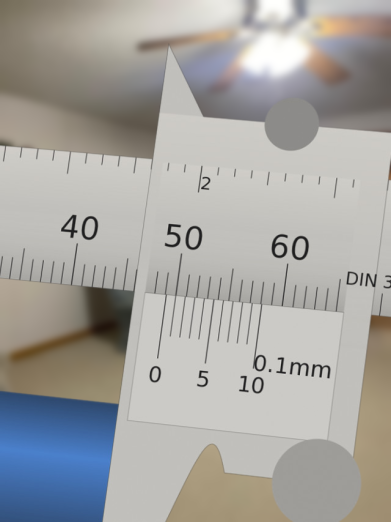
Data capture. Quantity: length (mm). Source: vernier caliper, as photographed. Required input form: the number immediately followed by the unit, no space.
49.1mm
